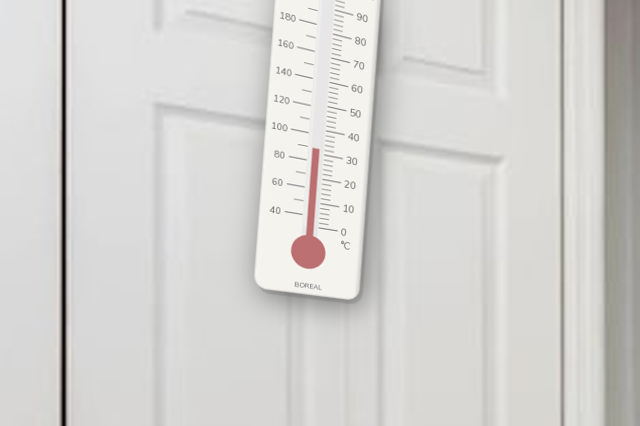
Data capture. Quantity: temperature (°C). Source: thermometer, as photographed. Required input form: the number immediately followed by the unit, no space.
32°C
